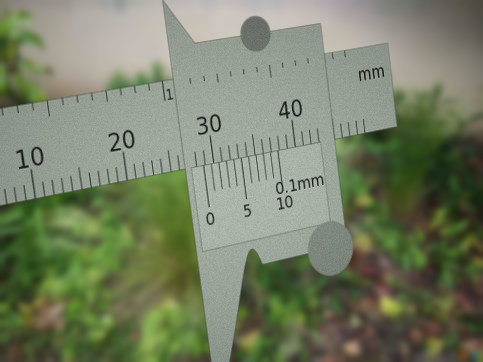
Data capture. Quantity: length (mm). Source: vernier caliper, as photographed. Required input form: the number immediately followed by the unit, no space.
28.8mm
